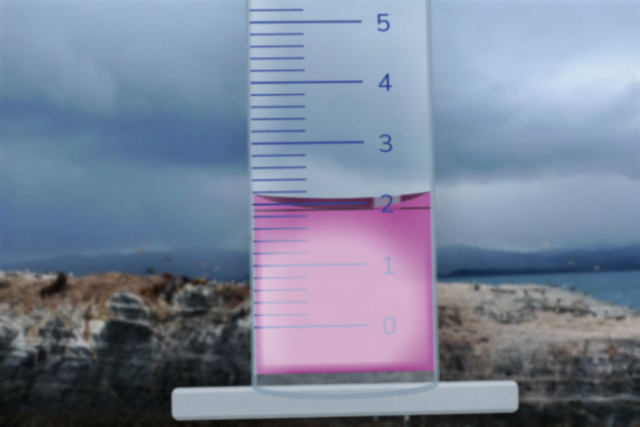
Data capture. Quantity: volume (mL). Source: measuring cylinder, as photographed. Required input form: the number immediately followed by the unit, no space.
1.9mL
